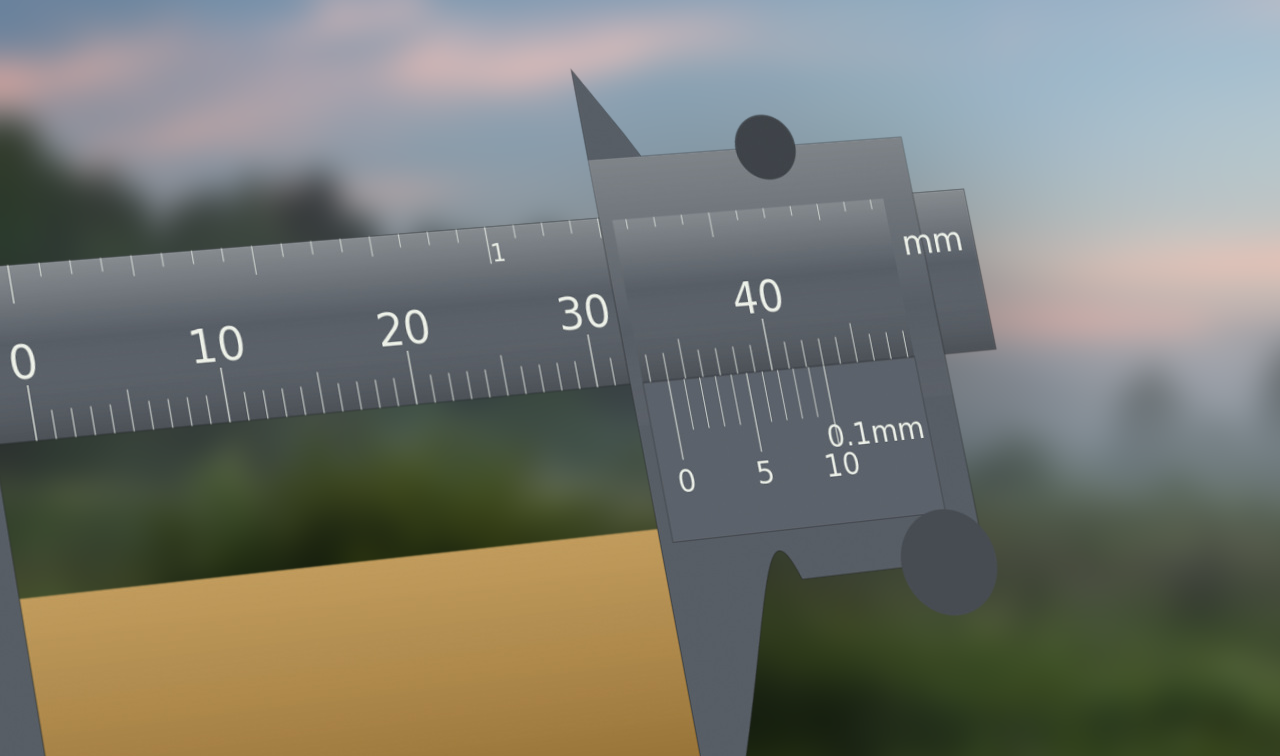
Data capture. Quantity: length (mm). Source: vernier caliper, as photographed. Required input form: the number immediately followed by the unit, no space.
34.0mm
